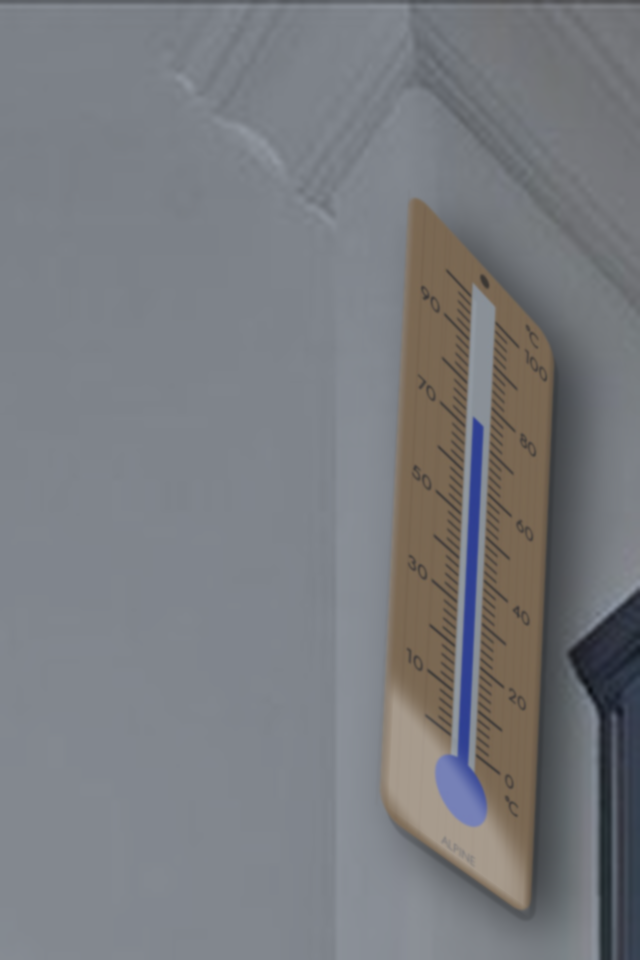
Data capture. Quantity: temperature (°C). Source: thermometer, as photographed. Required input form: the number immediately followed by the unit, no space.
74°C
